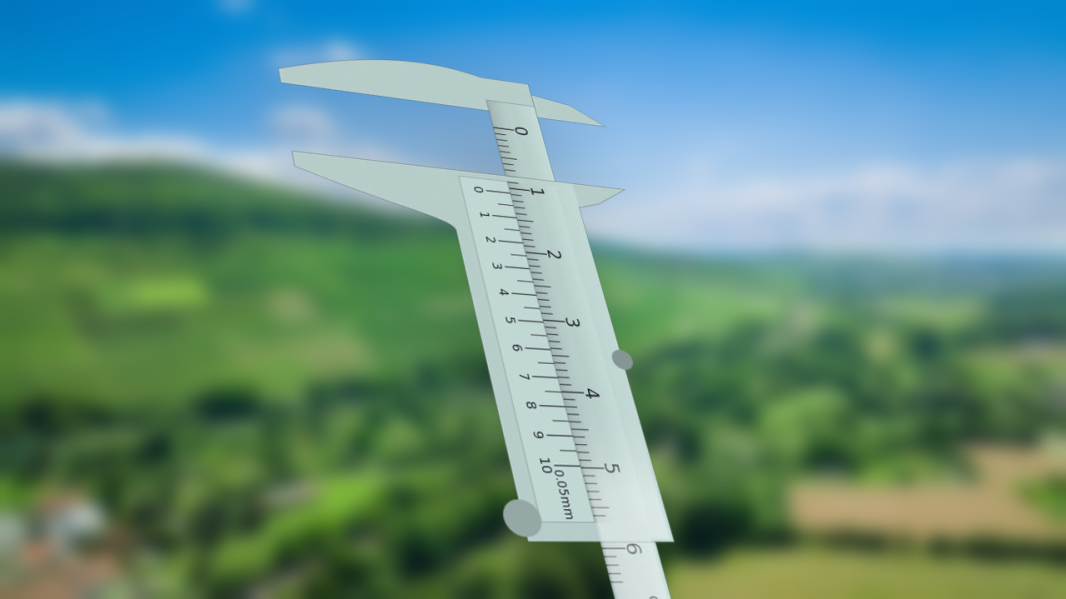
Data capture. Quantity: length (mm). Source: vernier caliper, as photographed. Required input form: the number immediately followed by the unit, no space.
10.8mm
